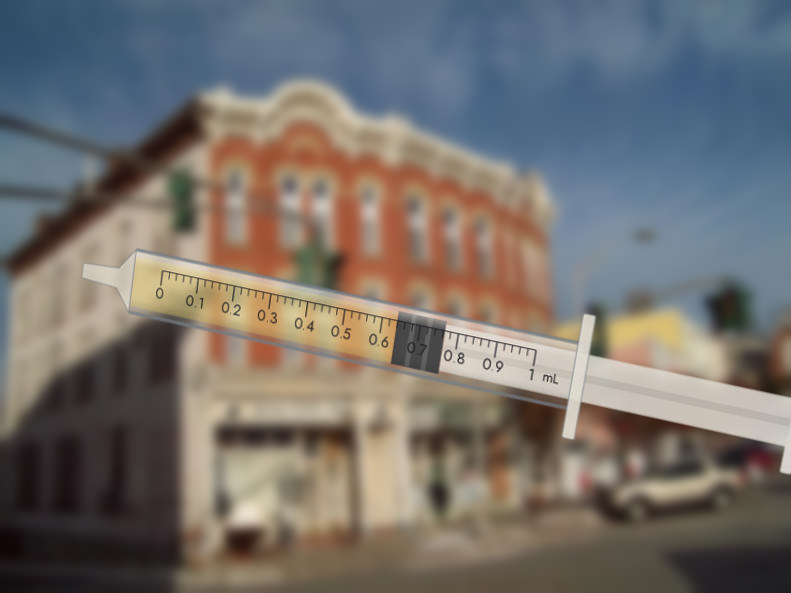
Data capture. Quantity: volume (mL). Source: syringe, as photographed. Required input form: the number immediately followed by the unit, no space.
0.64mL
